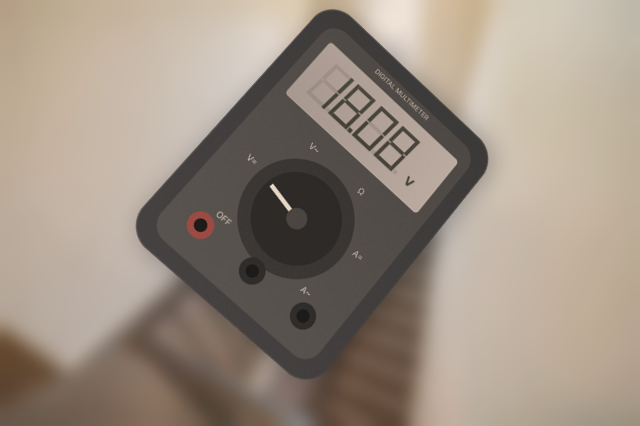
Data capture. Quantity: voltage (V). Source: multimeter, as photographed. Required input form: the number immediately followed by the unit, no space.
18.08V
